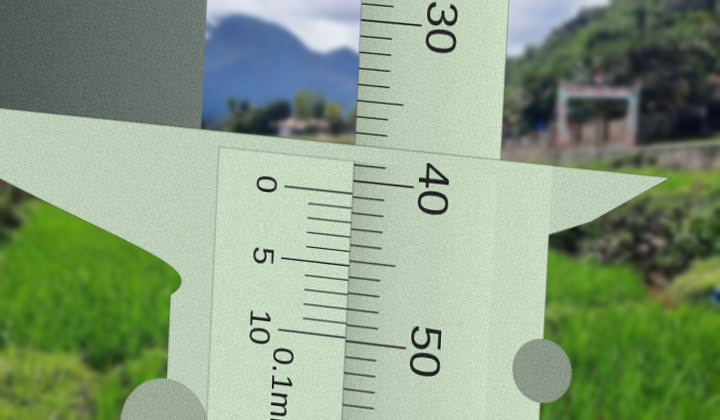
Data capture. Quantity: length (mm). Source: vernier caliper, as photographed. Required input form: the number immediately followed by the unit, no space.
40.8mm
